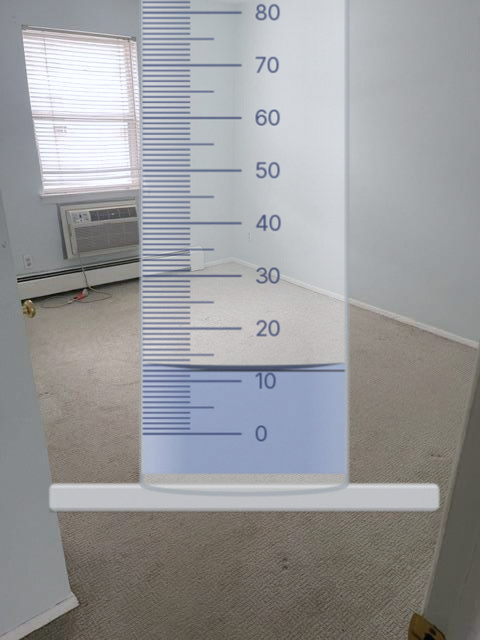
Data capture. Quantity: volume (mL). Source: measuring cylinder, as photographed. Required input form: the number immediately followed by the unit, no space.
12mL
